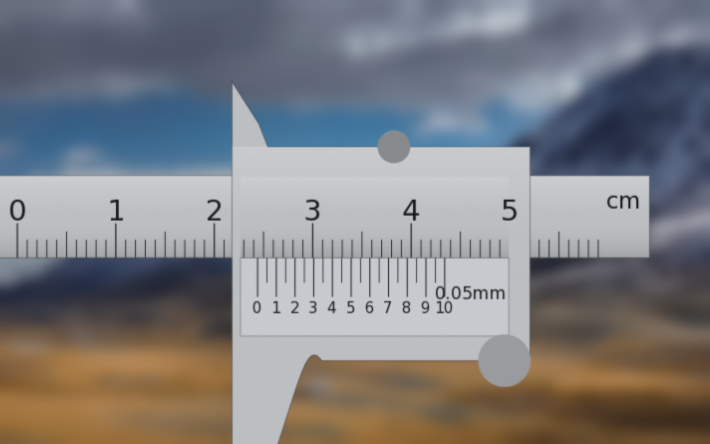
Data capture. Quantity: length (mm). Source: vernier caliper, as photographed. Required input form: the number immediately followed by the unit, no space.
24.4mm
